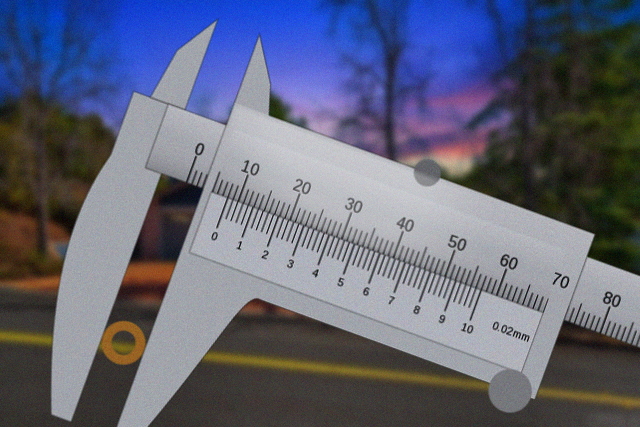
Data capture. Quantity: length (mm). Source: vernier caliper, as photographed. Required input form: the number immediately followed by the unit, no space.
8.0mm
